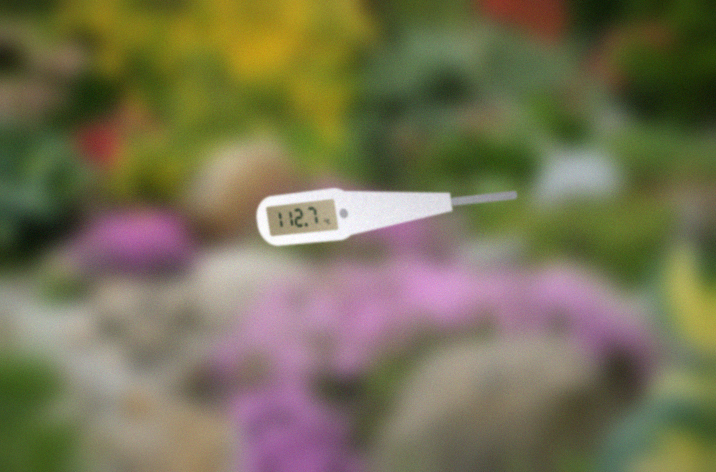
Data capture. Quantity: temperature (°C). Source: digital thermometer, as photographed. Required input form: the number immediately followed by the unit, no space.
112.7°C
